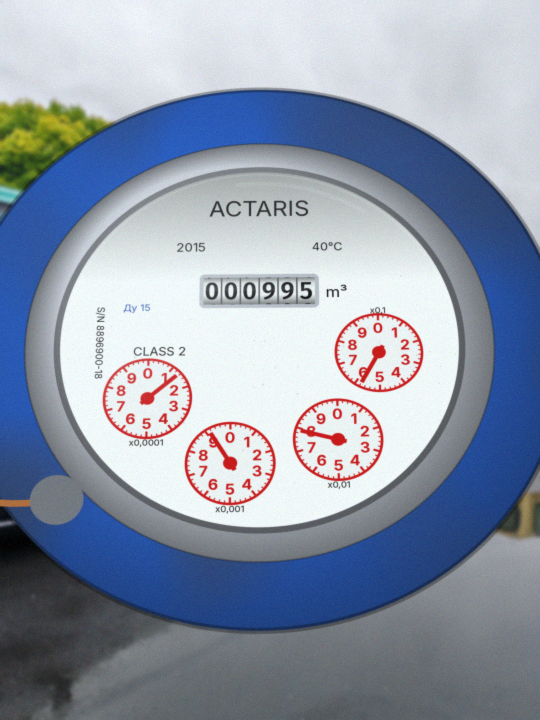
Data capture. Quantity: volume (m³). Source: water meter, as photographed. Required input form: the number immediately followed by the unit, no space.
995.5791m³
